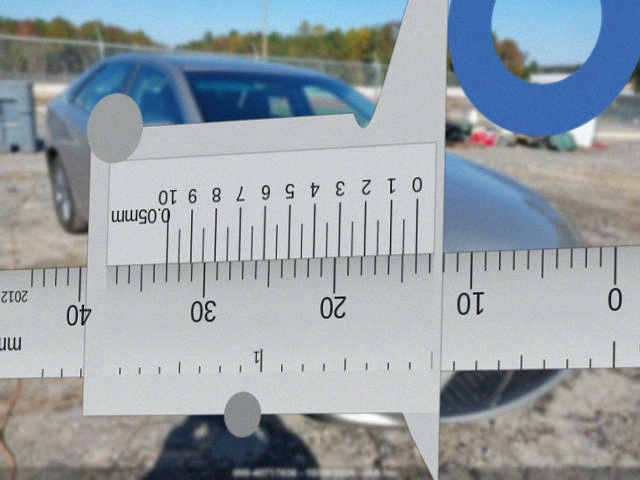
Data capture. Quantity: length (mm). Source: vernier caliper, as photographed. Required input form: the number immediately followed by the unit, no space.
14.0mm
